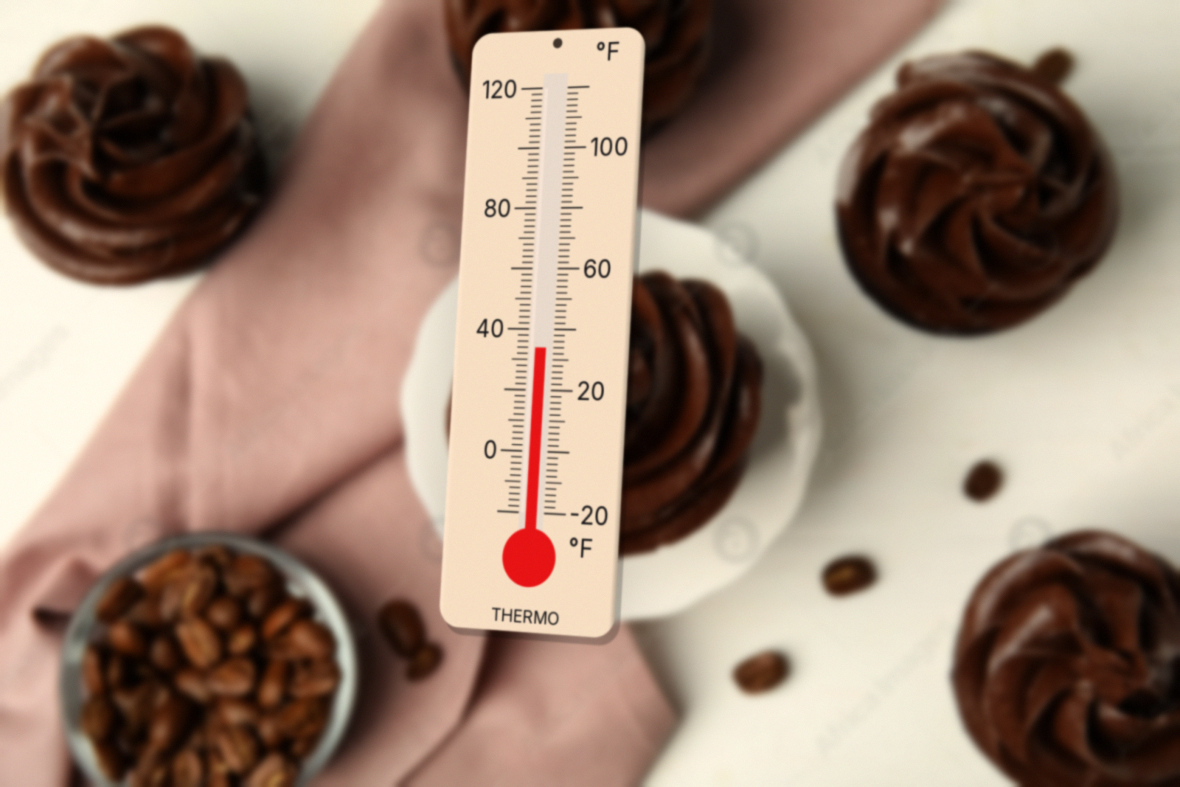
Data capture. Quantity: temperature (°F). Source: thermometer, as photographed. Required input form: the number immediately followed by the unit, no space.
34°F
